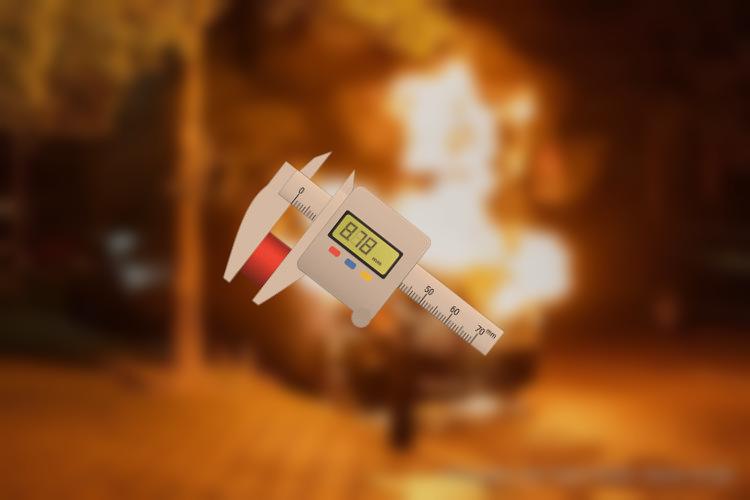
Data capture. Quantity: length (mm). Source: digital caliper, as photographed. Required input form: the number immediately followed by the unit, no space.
8.78mm
